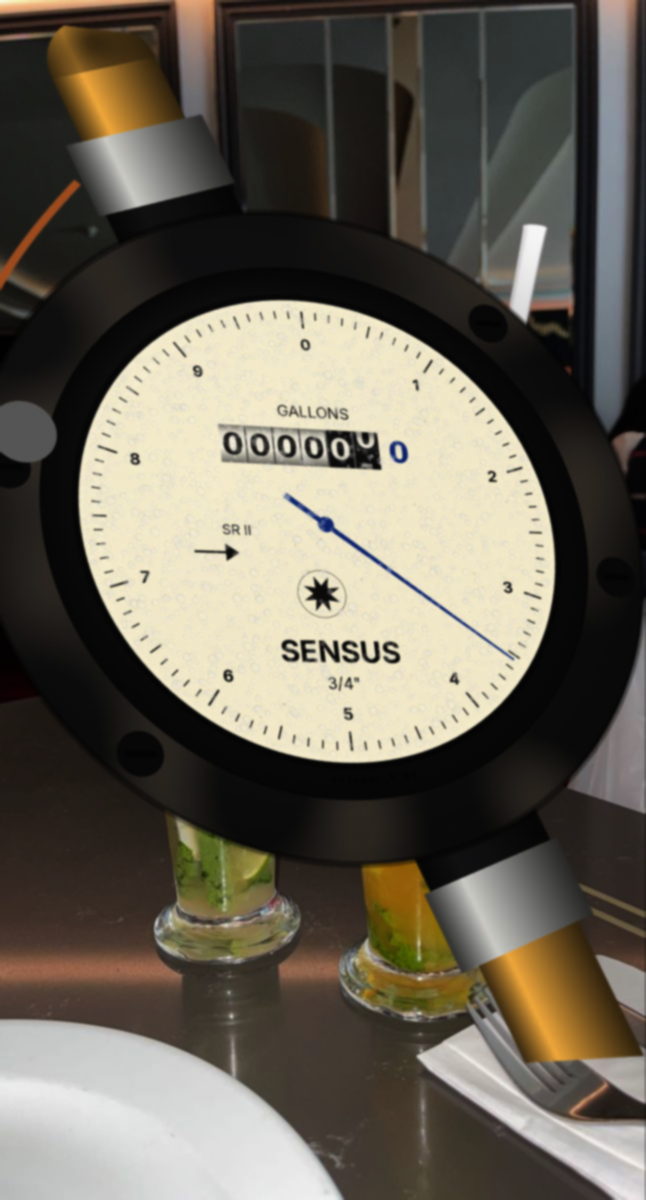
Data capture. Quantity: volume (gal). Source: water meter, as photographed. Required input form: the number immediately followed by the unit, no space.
3.5gal
